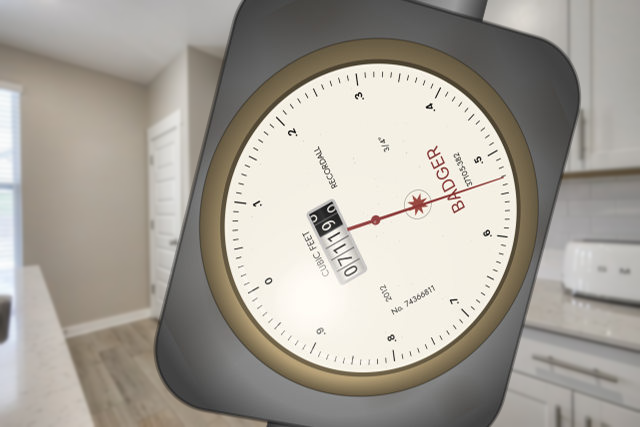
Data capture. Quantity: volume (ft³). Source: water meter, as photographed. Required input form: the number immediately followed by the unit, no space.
71198.53ft³
